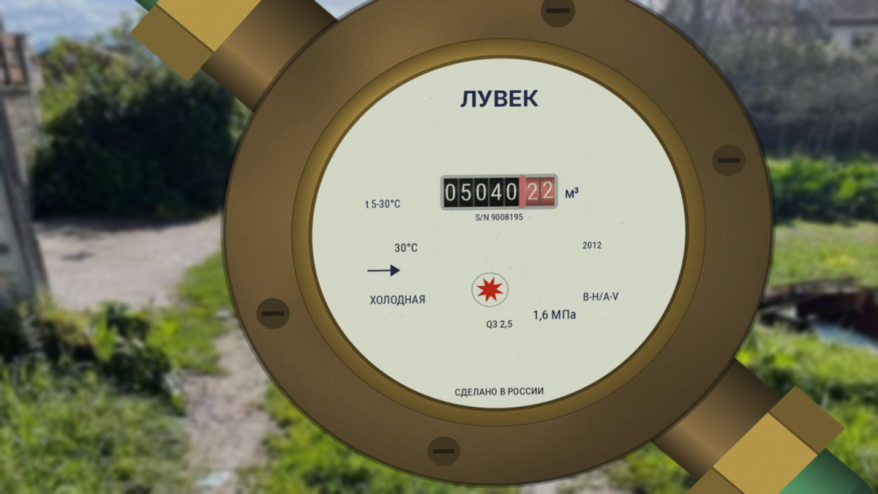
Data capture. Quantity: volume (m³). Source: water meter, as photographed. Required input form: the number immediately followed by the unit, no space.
5040.22m³
